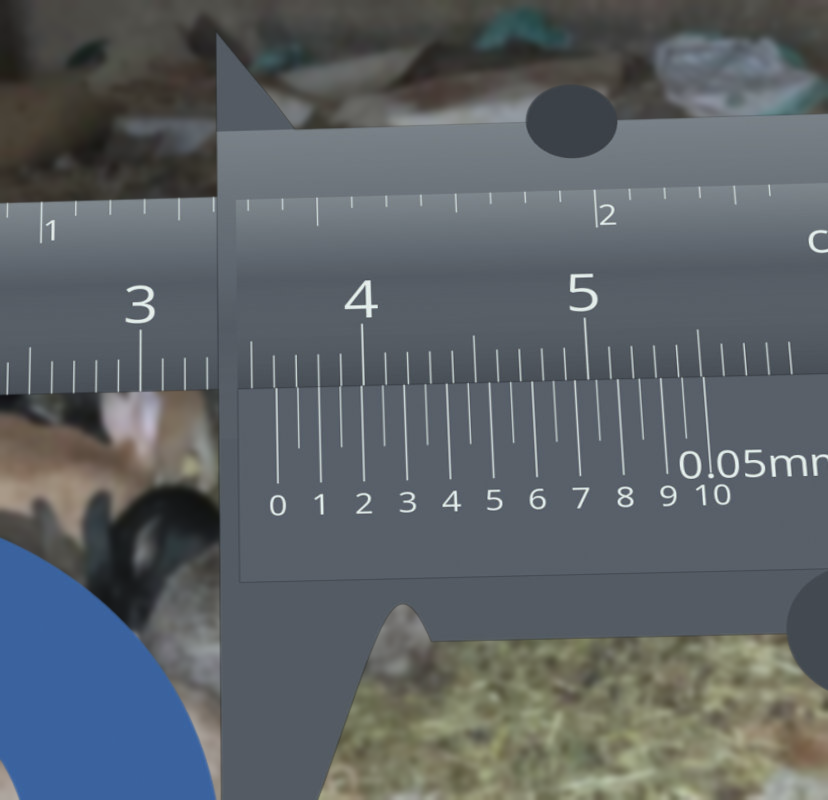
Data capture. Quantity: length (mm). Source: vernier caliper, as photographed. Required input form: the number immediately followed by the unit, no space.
36.1mm
